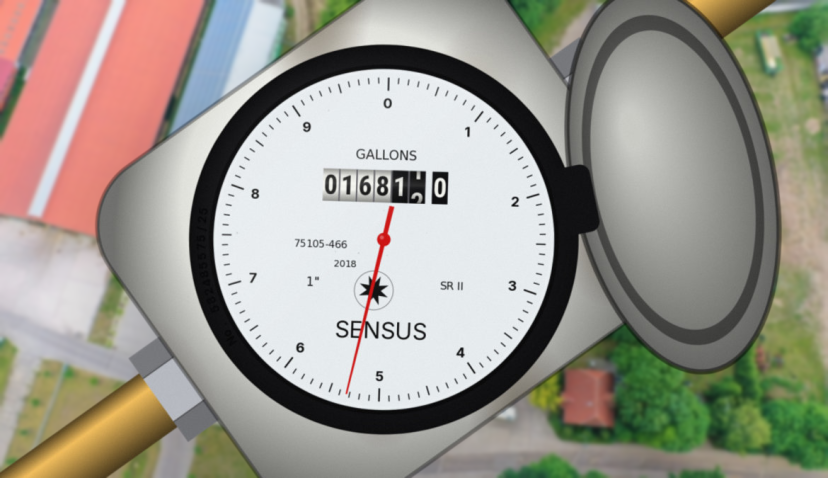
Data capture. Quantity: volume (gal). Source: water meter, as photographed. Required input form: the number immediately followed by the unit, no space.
168115.3gal
